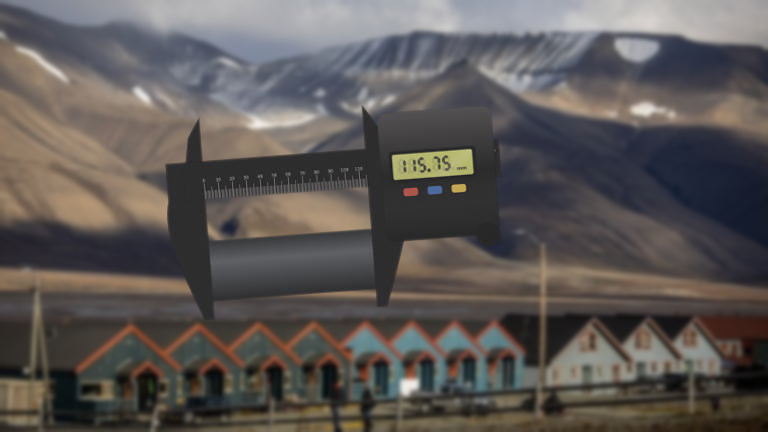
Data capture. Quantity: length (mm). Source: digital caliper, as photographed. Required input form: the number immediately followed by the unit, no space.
115.75mm
